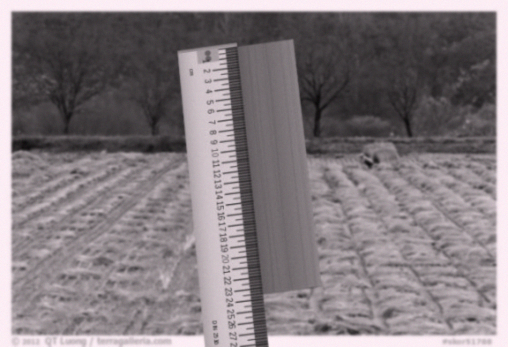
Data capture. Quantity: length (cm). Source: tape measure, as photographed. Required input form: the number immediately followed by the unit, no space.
23.5cm
